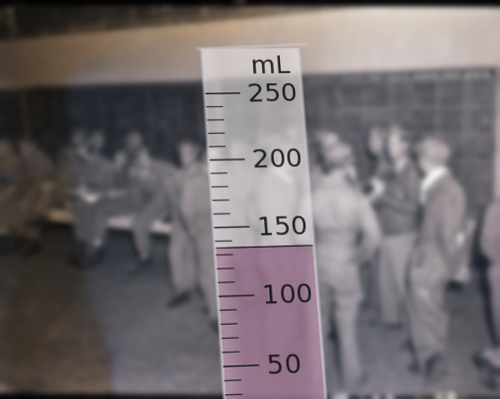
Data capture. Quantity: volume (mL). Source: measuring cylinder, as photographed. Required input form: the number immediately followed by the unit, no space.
135mL
